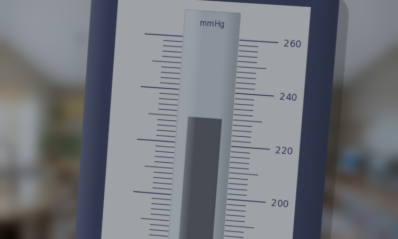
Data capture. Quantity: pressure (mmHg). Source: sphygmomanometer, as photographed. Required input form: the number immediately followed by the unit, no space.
230mmHg
